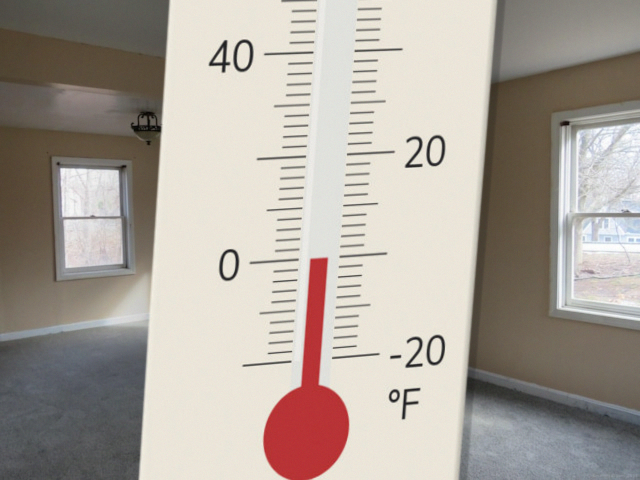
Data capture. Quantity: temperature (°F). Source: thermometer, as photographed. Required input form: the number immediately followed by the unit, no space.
0°F
